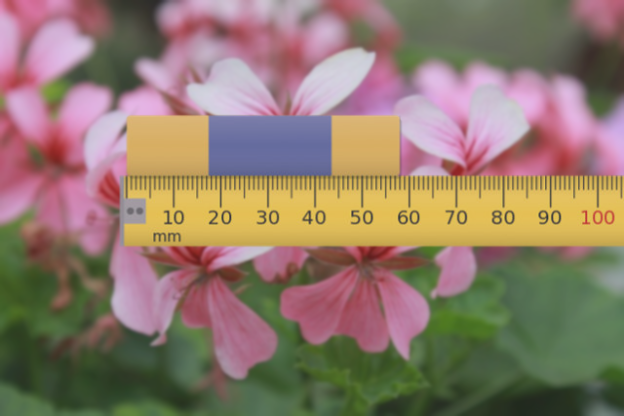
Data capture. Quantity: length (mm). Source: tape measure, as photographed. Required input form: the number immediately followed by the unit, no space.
58mm
